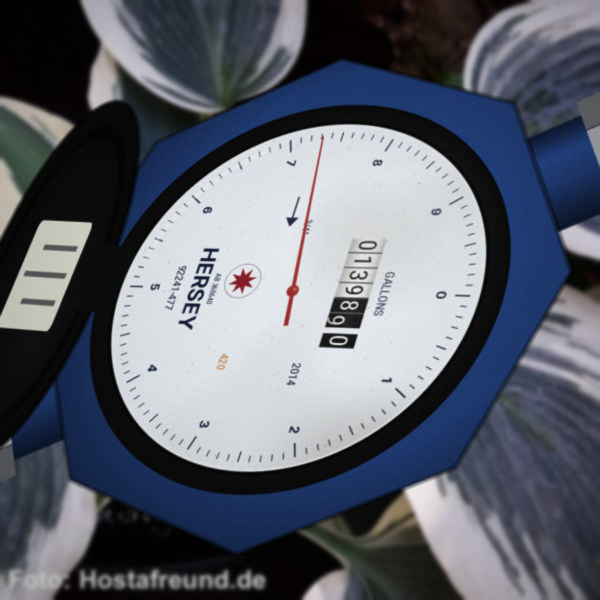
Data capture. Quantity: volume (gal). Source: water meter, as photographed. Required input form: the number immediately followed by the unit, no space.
139887.3gal
